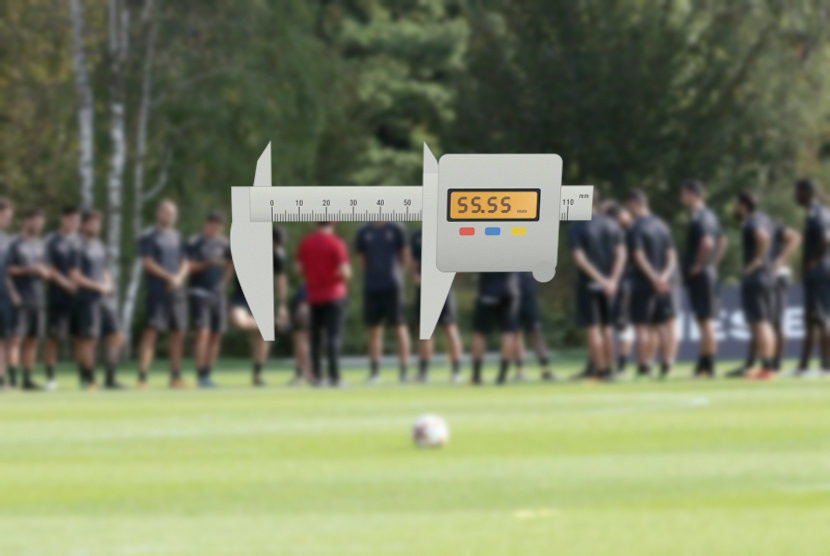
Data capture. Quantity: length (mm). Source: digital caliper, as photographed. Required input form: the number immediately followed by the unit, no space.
55.55mm
